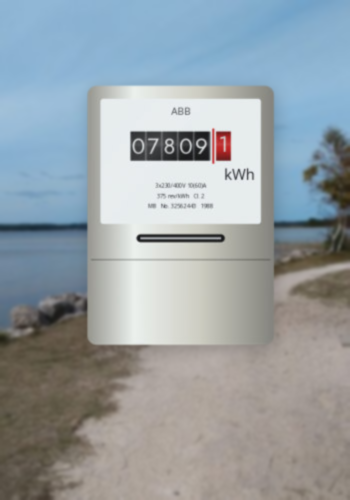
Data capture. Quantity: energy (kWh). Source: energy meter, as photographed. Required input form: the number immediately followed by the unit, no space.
7809.1kWh
